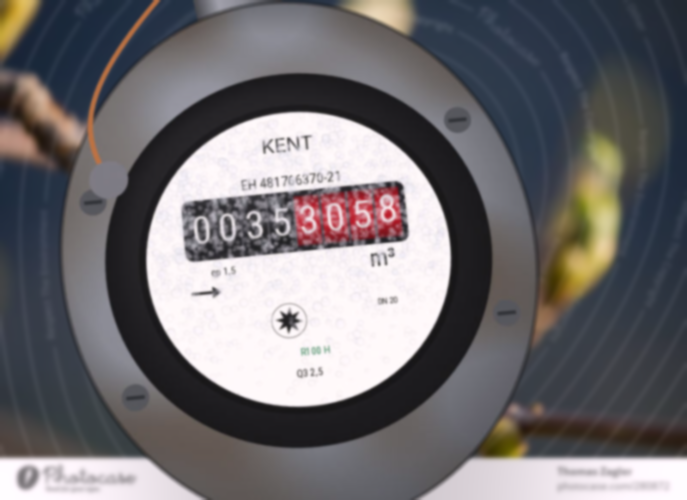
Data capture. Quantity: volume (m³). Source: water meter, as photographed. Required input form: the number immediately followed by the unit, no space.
35.3058m³
